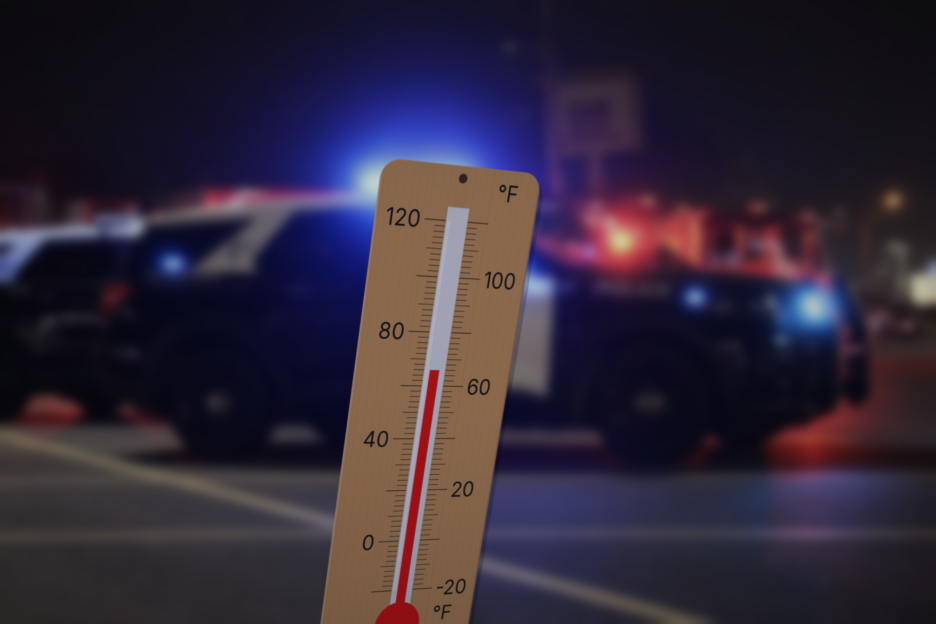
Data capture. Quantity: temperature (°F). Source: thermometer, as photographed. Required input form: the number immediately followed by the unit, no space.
66°F
